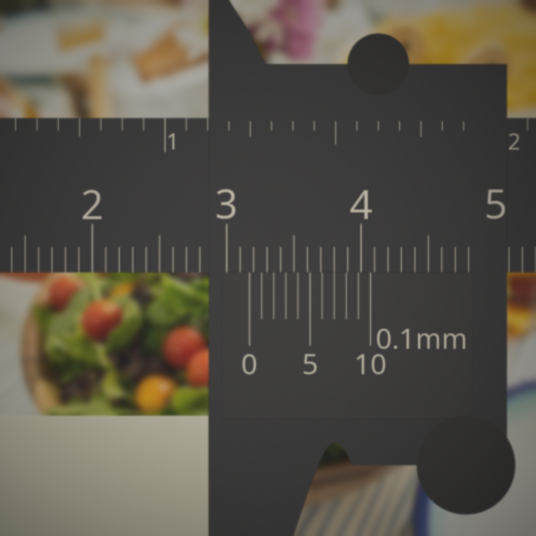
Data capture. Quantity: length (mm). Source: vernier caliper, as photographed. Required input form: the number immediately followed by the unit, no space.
31.7mm
